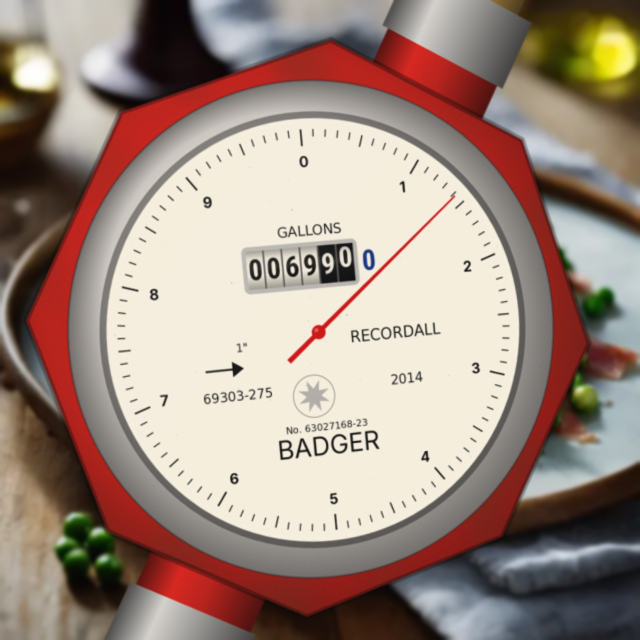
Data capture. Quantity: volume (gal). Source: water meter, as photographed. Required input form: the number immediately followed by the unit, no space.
69901.4gal
